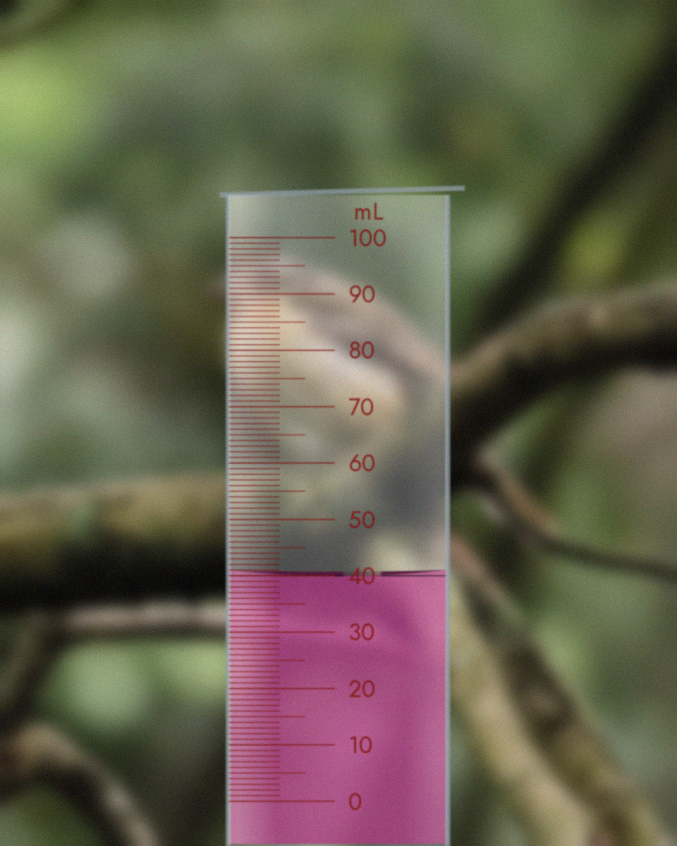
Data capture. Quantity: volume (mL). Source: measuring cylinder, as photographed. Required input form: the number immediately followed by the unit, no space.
40mL
